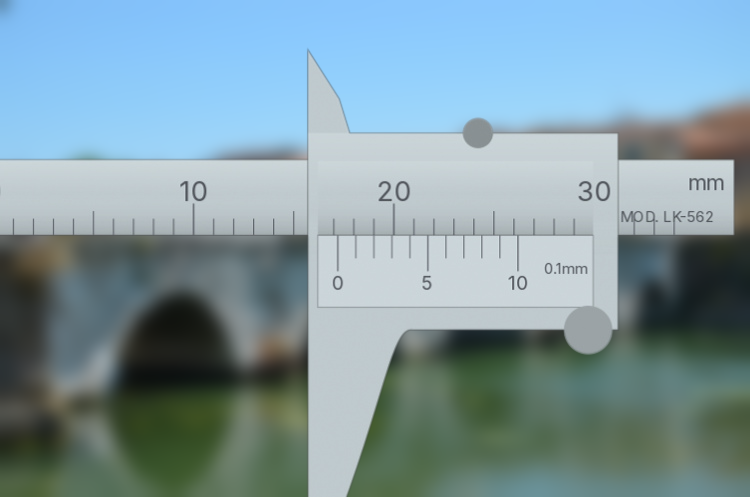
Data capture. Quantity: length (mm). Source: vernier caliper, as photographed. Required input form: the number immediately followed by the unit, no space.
17.2mm
